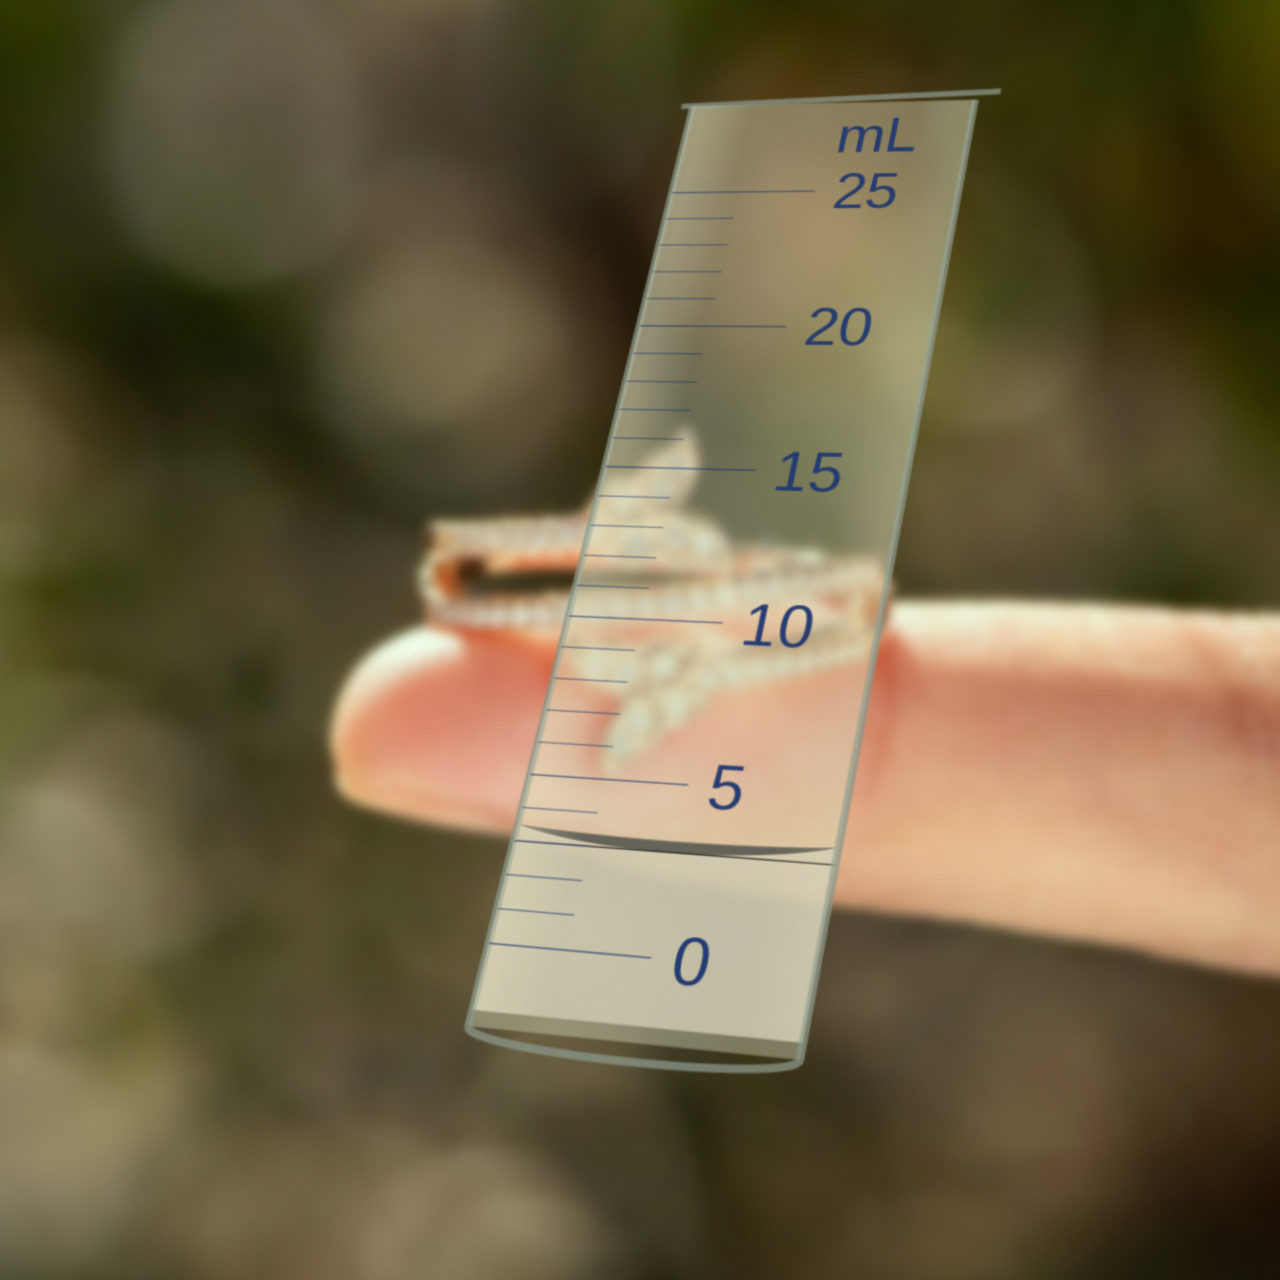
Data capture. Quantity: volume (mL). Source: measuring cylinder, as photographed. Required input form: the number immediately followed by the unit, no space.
3mL
